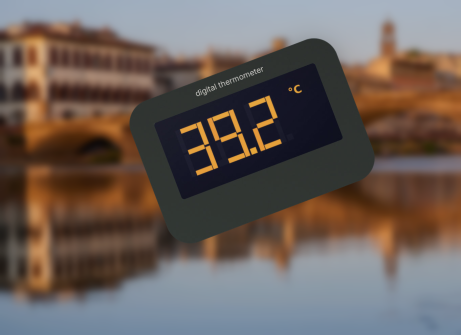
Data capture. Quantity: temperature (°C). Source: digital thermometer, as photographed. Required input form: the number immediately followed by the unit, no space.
39.2°C
